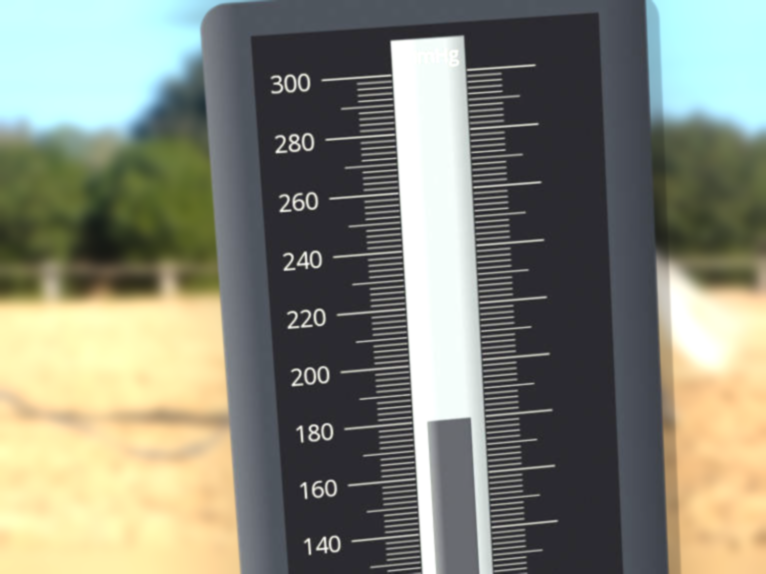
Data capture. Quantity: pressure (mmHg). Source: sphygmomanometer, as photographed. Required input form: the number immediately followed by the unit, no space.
180mmHg
